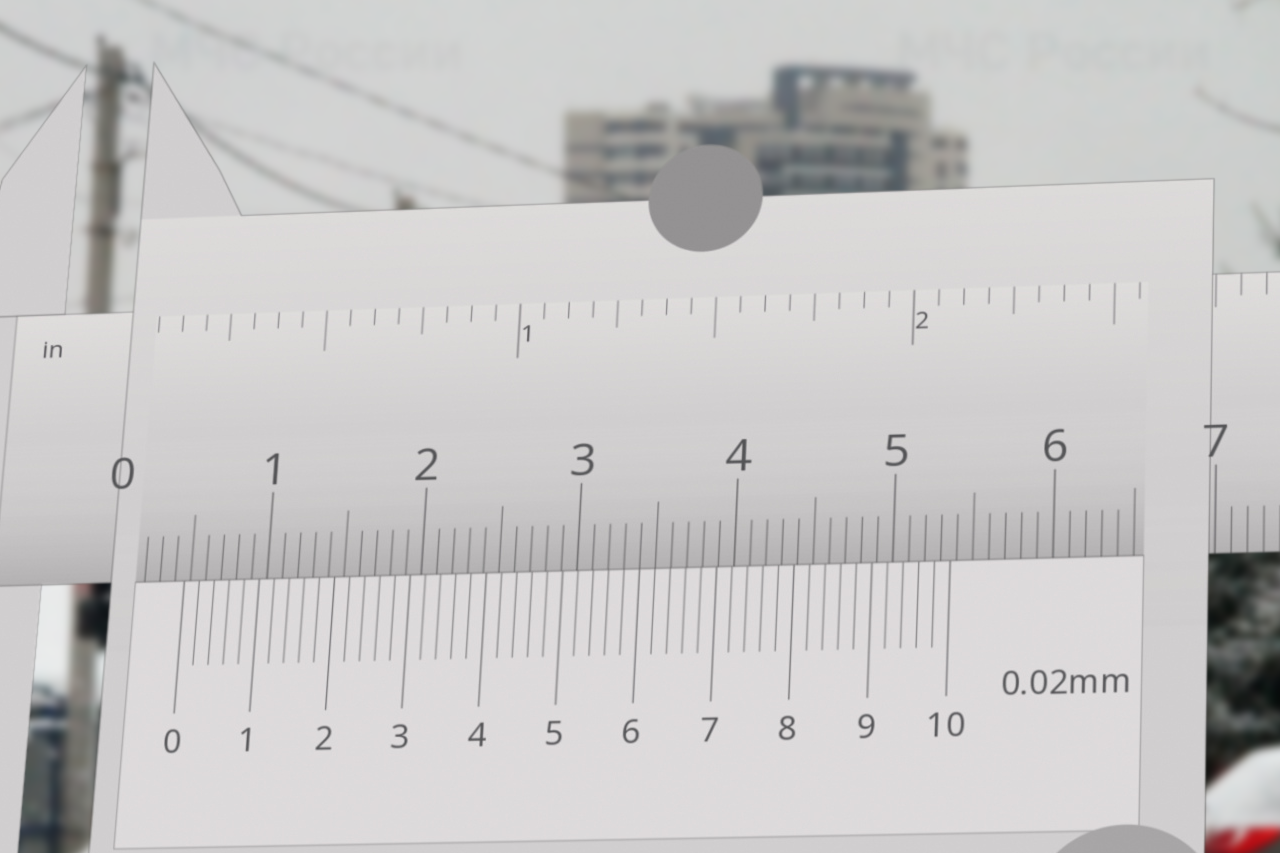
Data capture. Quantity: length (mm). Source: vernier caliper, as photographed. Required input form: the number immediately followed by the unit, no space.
4.6mm
